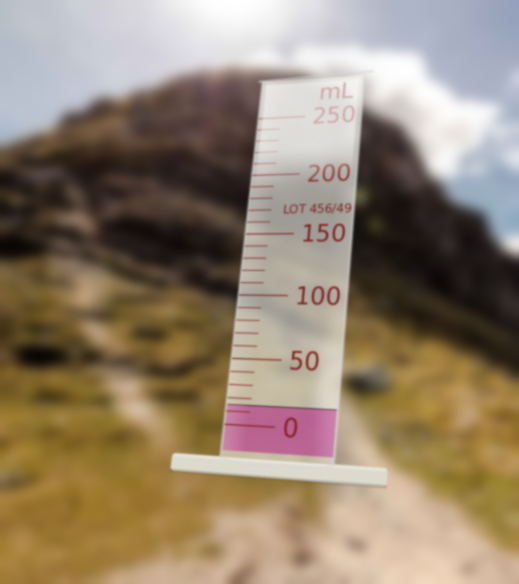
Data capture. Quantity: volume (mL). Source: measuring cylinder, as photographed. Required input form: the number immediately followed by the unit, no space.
15mL
